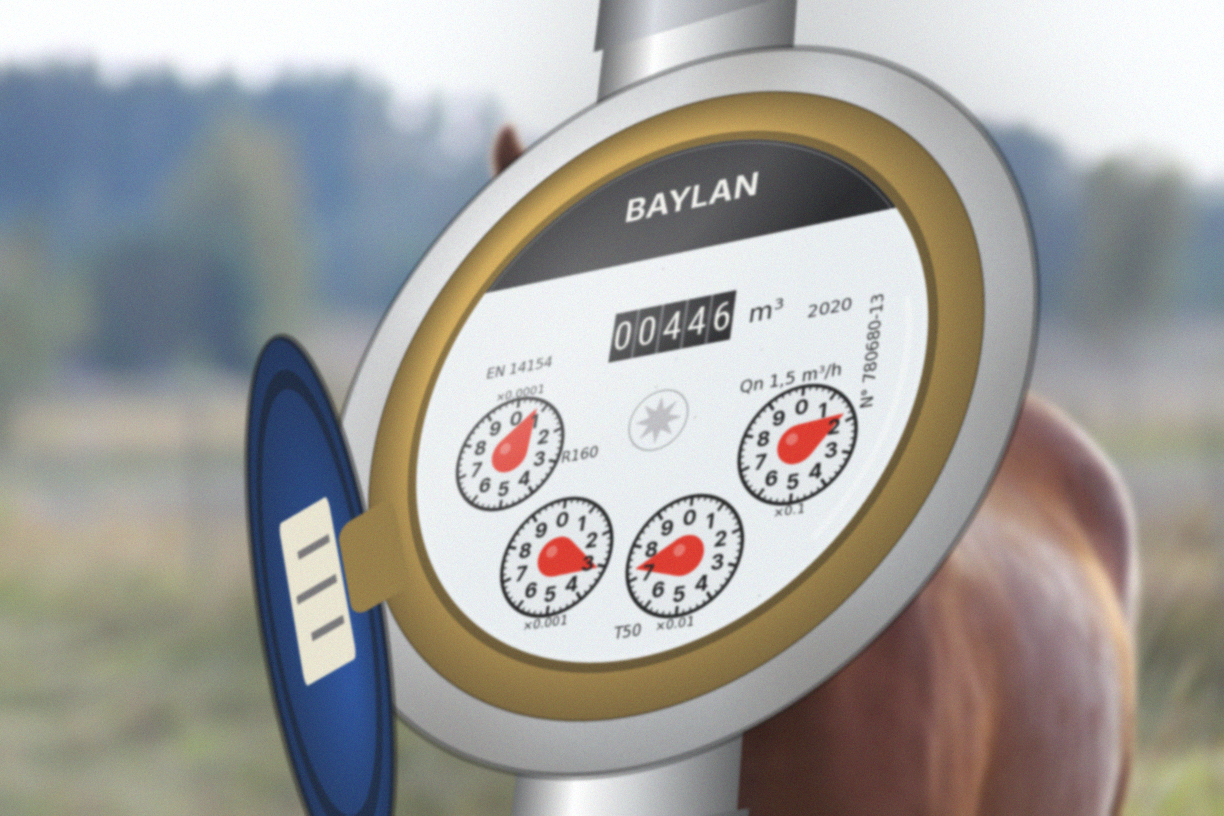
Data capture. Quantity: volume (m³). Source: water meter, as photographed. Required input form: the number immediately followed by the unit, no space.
446.1730m³
